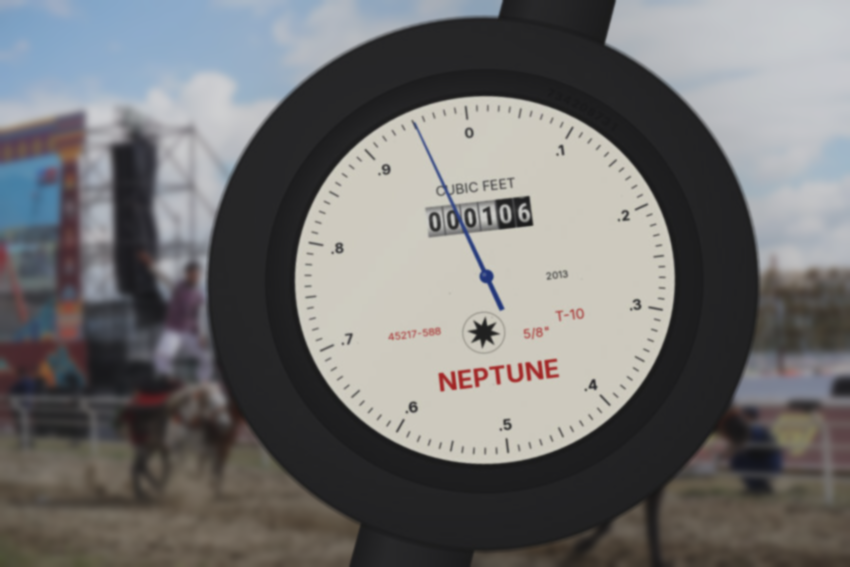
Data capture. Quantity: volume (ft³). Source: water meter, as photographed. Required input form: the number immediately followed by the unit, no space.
105.95ft³
